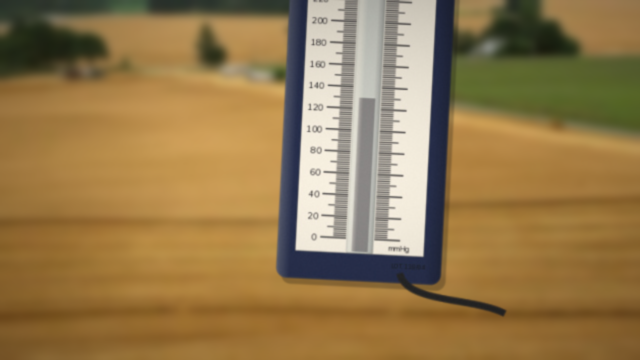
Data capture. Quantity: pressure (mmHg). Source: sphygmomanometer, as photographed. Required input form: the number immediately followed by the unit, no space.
130mmHg
